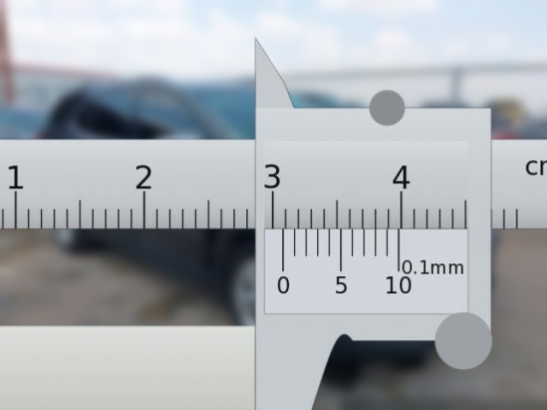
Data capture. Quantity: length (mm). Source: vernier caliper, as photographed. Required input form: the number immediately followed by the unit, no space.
30.8mm
